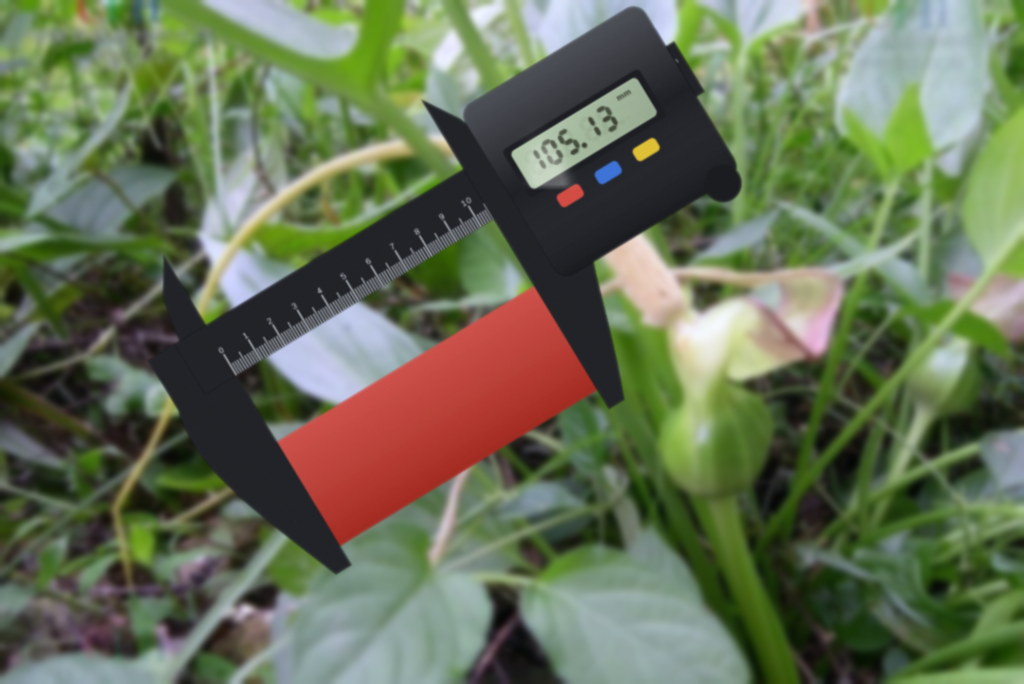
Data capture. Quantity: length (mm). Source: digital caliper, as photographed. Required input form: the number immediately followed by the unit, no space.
105.13mm
